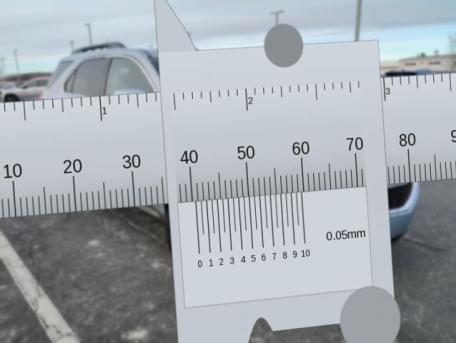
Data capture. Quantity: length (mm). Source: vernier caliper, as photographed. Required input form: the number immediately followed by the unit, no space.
40.6mm
